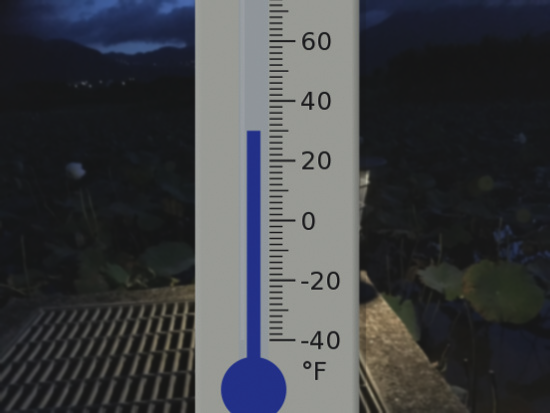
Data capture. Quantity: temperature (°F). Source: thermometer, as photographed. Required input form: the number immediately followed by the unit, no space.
30°F
